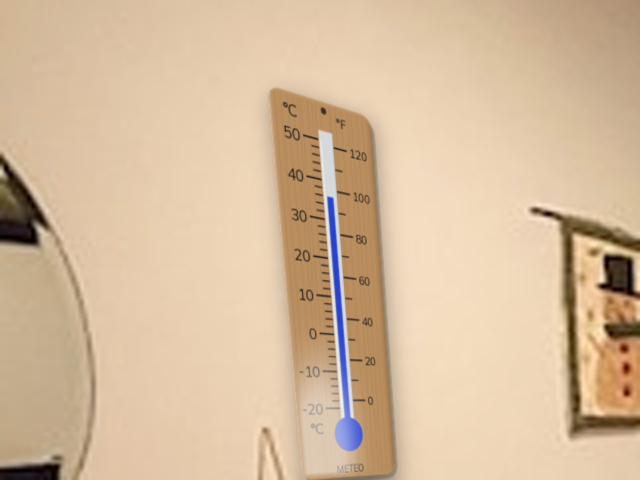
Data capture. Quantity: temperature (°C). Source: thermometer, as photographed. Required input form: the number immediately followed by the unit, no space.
36°C
